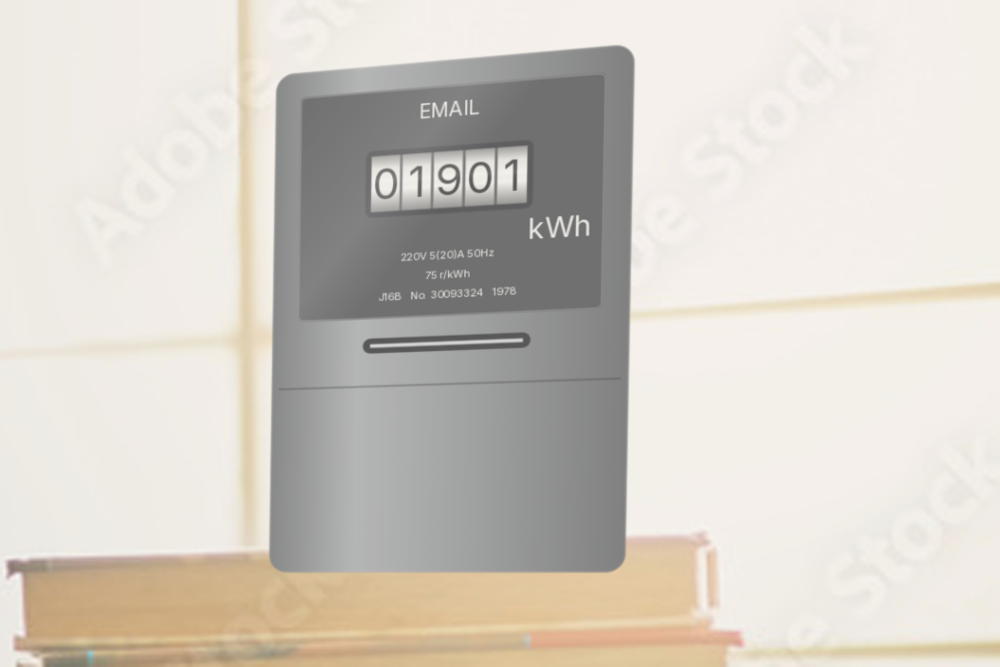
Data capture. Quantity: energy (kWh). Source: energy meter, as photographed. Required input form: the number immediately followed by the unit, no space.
1901kWh
